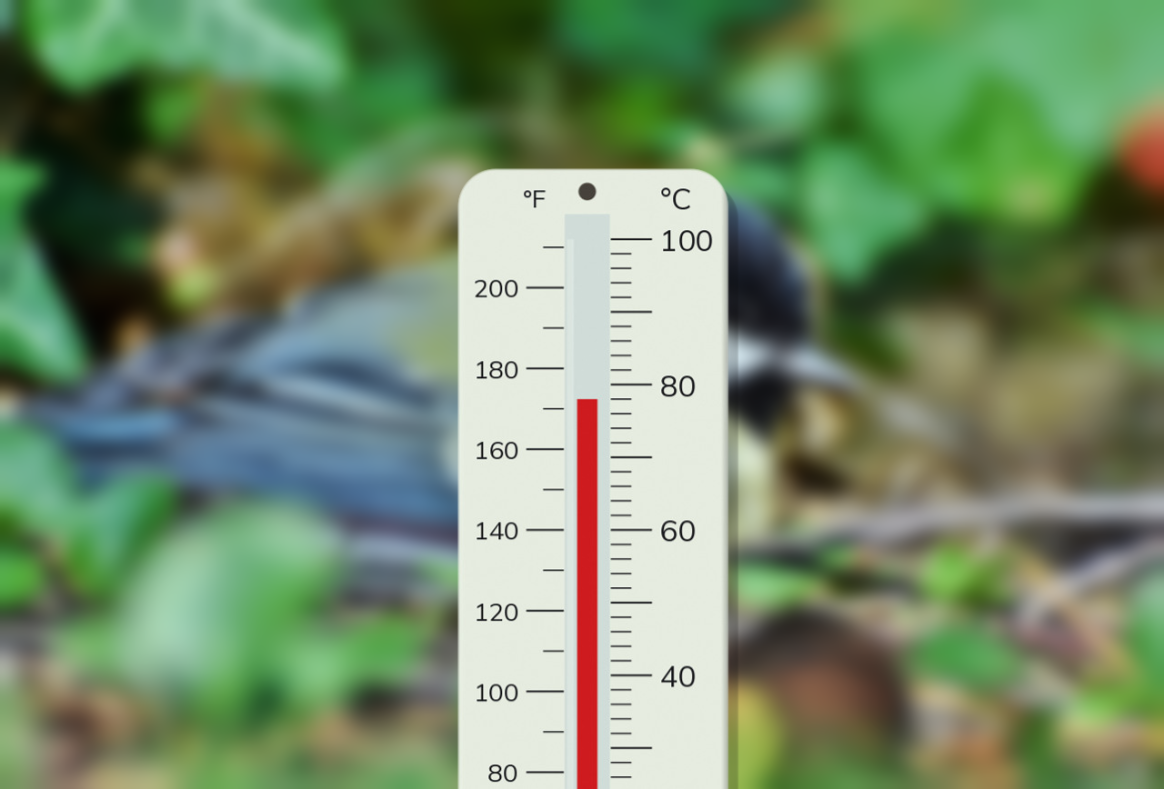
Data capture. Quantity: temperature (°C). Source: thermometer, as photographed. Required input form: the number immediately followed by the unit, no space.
78°C
